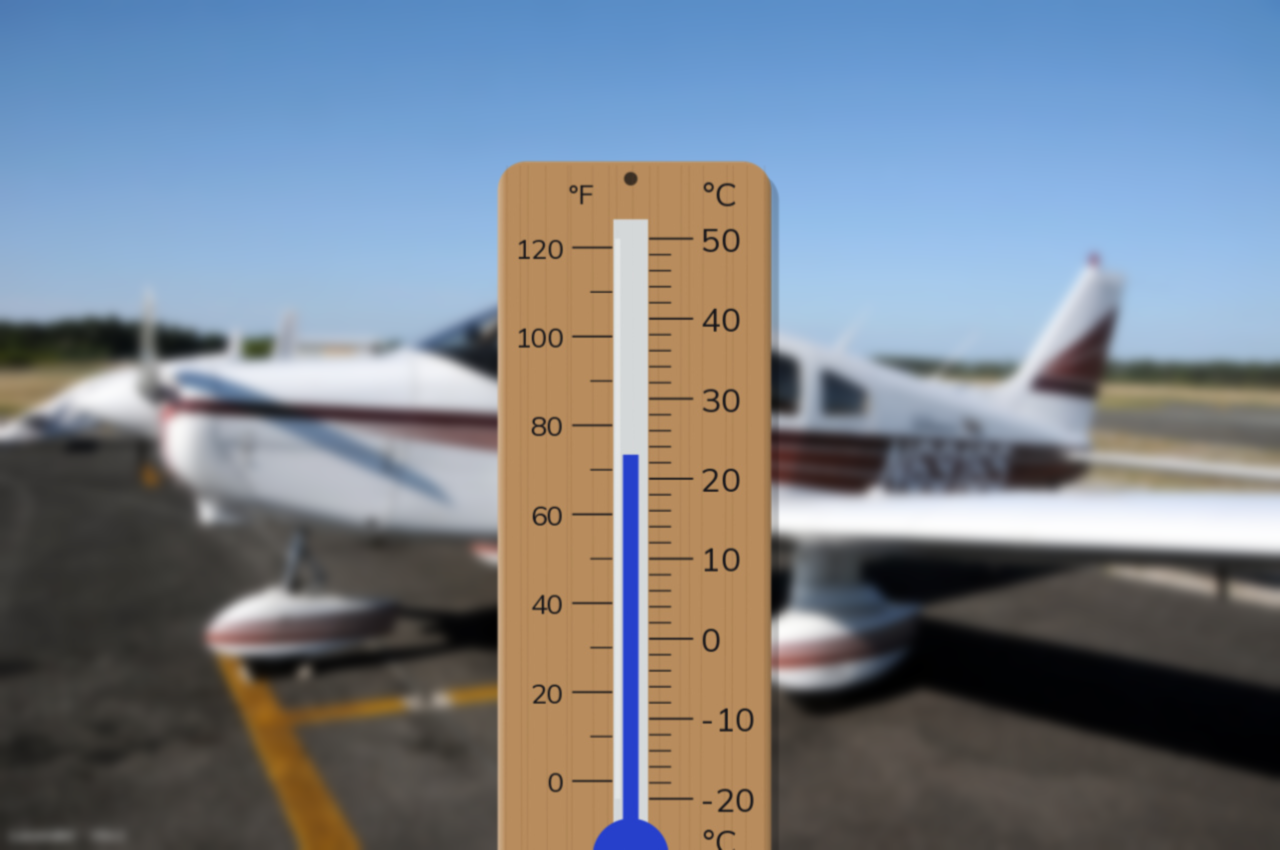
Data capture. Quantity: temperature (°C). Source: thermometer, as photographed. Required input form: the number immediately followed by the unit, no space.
23°C
